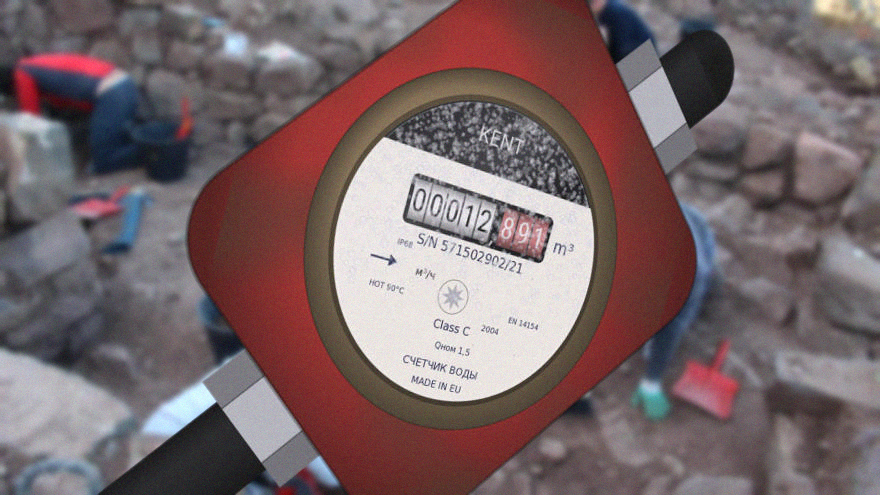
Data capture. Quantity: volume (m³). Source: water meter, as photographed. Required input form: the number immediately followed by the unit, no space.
12.891m³
